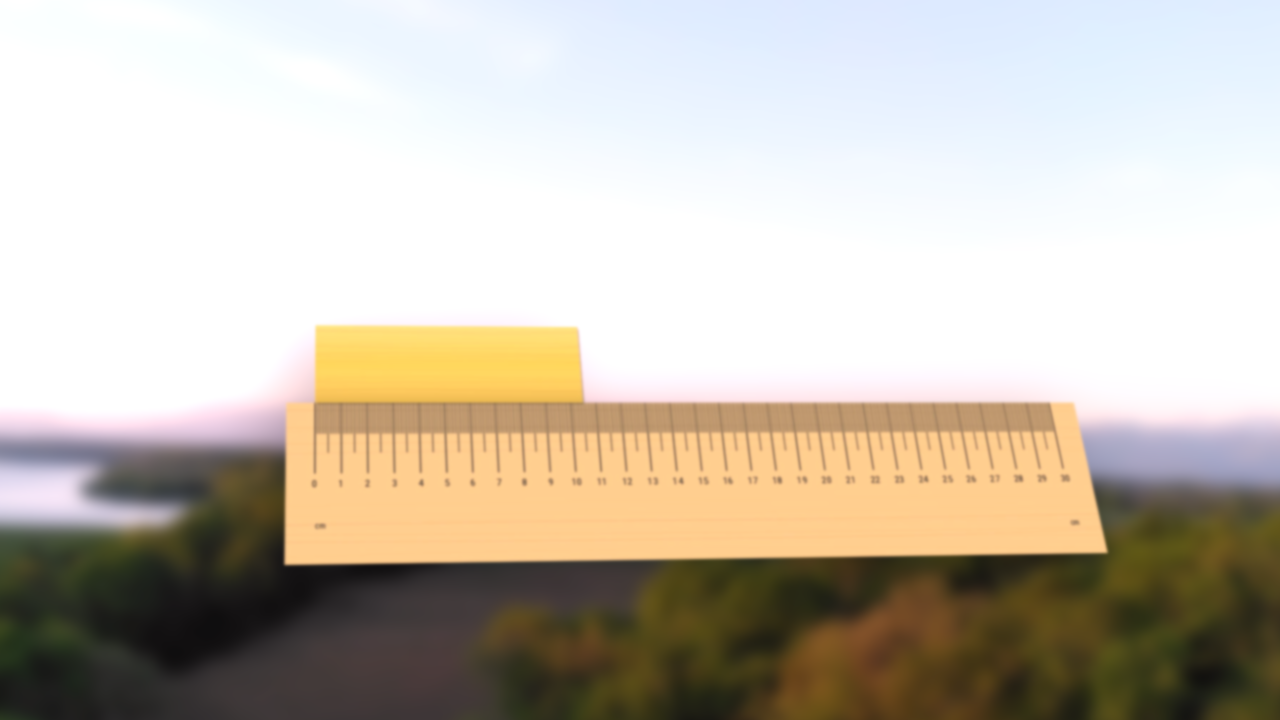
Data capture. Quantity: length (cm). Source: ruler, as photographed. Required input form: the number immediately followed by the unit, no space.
10.5cm
